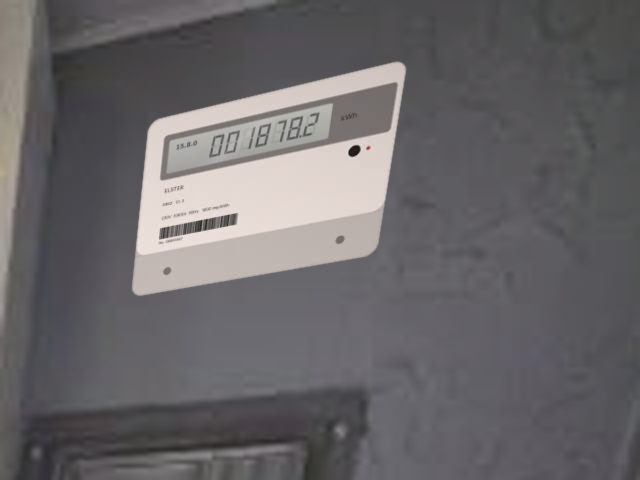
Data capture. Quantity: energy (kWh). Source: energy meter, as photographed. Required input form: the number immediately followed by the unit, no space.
1878.2kWh
